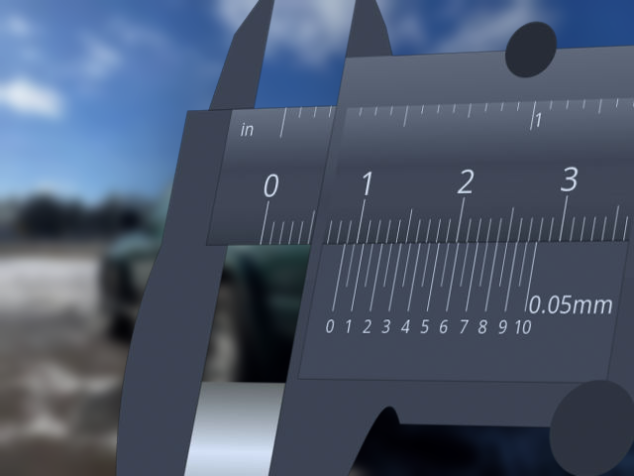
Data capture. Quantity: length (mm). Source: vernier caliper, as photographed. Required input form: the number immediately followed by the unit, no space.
8.8mm
